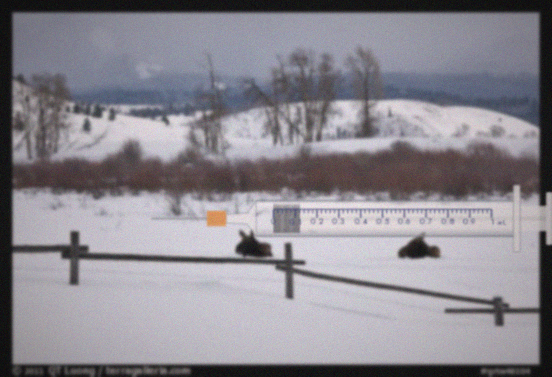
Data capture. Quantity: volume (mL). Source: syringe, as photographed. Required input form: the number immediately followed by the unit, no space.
0mL
